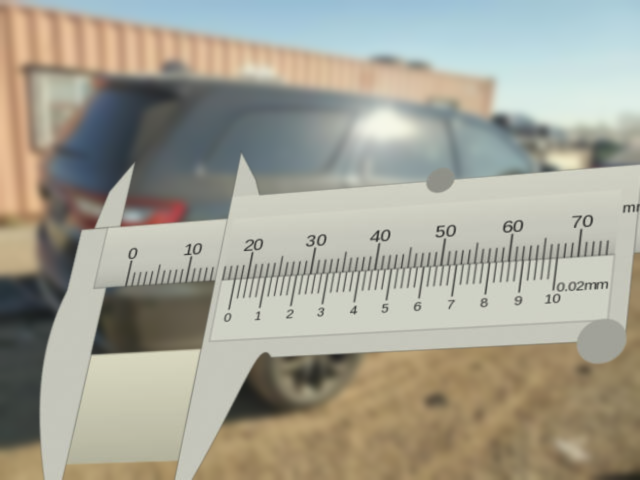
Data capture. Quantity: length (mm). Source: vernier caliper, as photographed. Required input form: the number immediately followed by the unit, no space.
18.0mm
